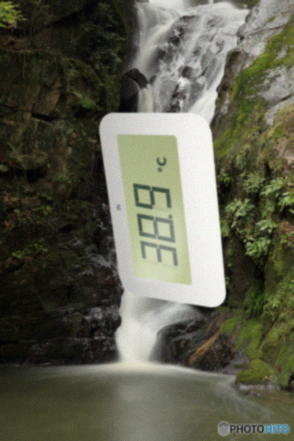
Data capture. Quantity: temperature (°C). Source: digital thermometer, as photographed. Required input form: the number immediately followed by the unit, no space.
38.9°C
